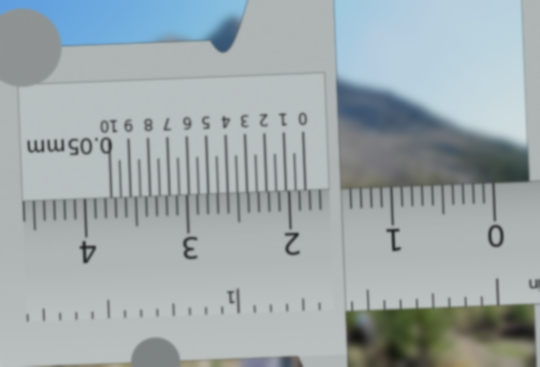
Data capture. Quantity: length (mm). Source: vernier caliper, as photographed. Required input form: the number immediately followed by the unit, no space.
18.4mm
